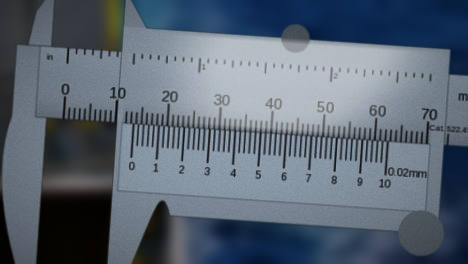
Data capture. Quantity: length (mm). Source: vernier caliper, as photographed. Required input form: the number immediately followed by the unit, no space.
13.5mm
